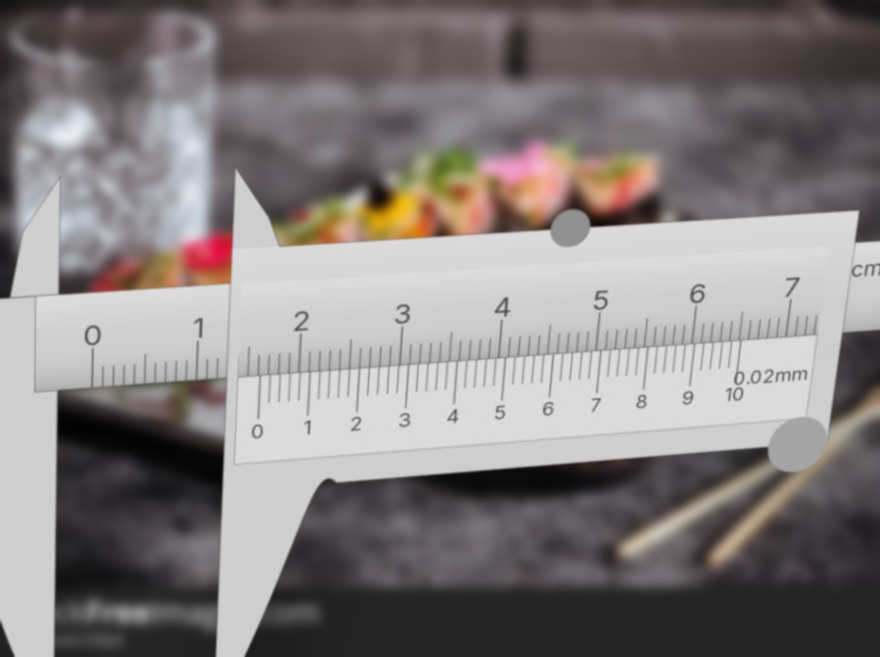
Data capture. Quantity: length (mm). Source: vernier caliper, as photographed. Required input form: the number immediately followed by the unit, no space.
16.2mm
